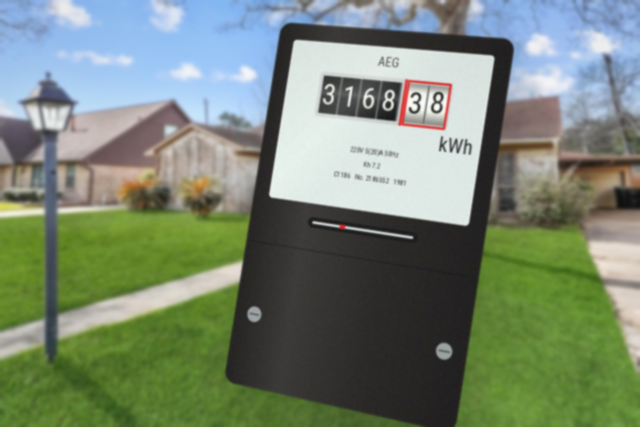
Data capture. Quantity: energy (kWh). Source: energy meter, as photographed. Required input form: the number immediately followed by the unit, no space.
3168.38kWh
